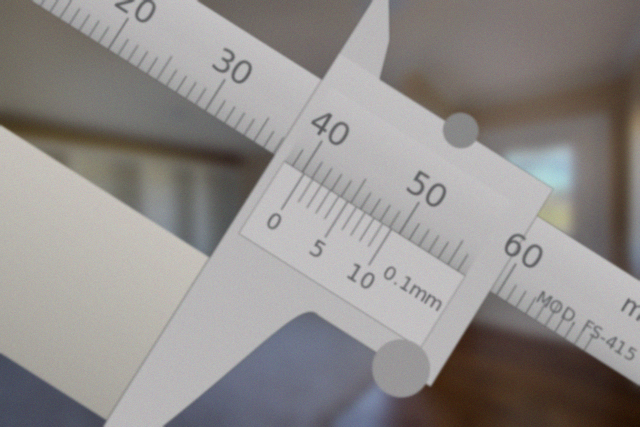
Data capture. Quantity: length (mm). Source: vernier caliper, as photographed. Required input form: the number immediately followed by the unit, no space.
40.2mm
